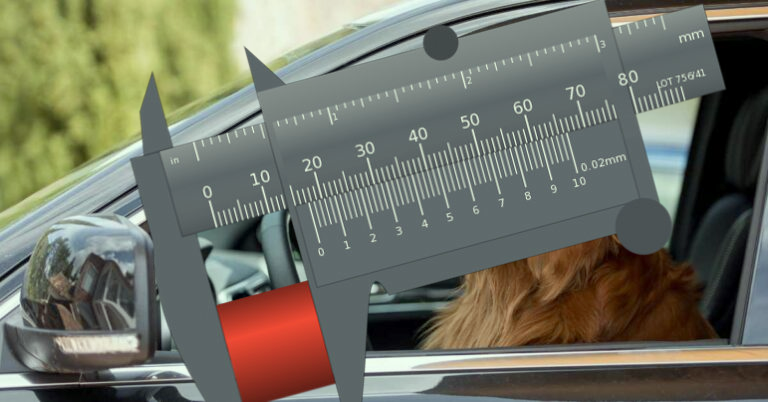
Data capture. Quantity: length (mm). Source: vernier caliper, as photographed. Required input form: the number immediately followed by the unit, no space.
17.5mm
